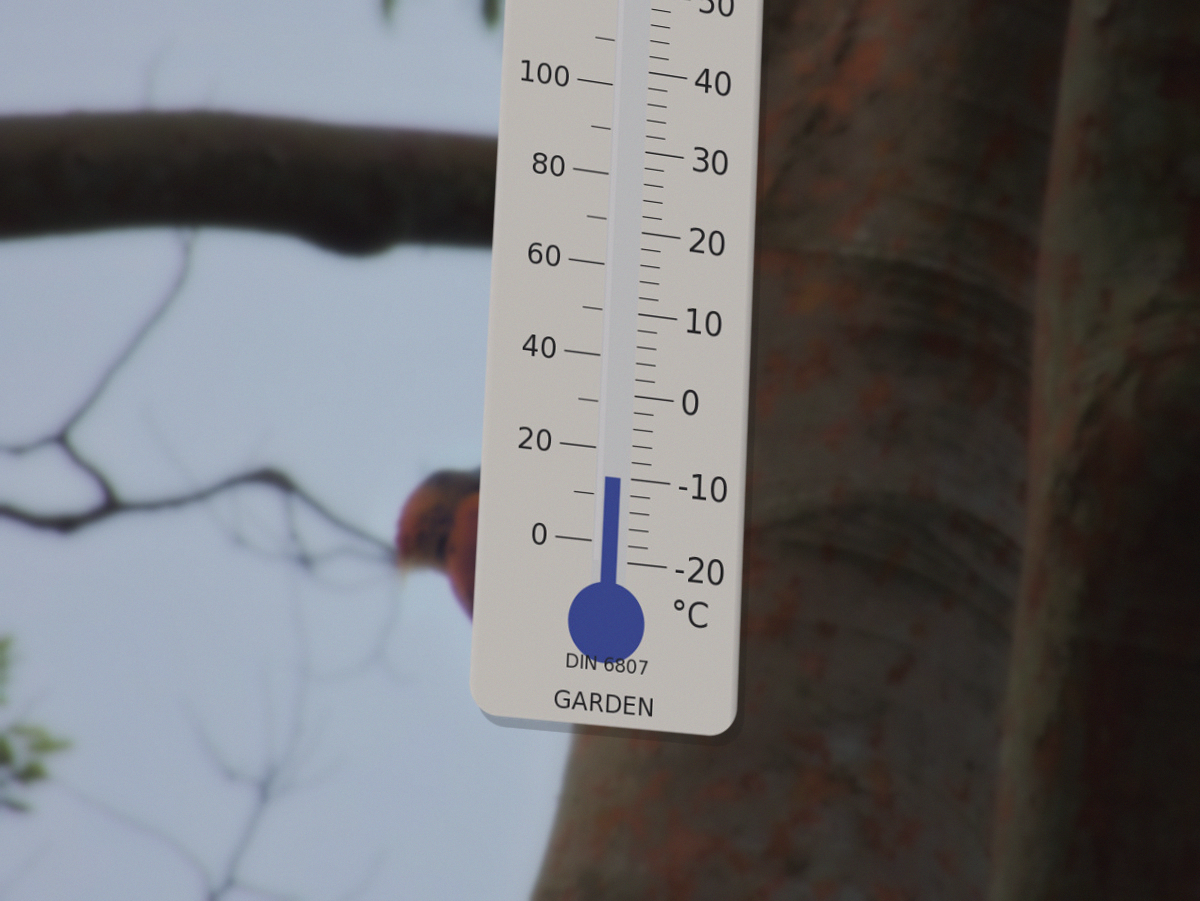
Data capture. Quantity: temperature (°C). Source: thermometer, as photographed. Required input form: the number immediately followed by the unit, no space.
-10°C
